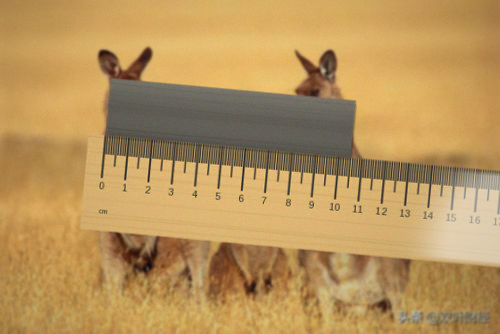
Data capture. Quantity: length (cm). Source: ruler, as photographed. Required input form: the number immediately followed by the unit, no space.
10.5cm
